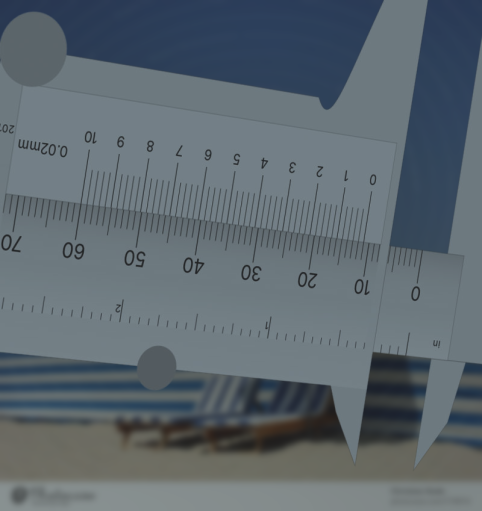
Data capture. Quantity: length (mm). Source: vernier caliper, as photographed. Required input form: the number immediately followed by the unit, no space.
11.0mm
